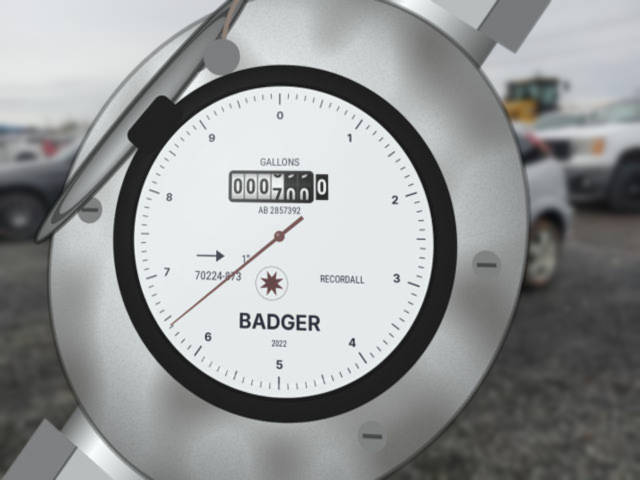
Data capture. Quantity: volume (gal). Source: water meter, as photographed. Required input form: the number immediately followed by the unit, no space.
6996.4gal
